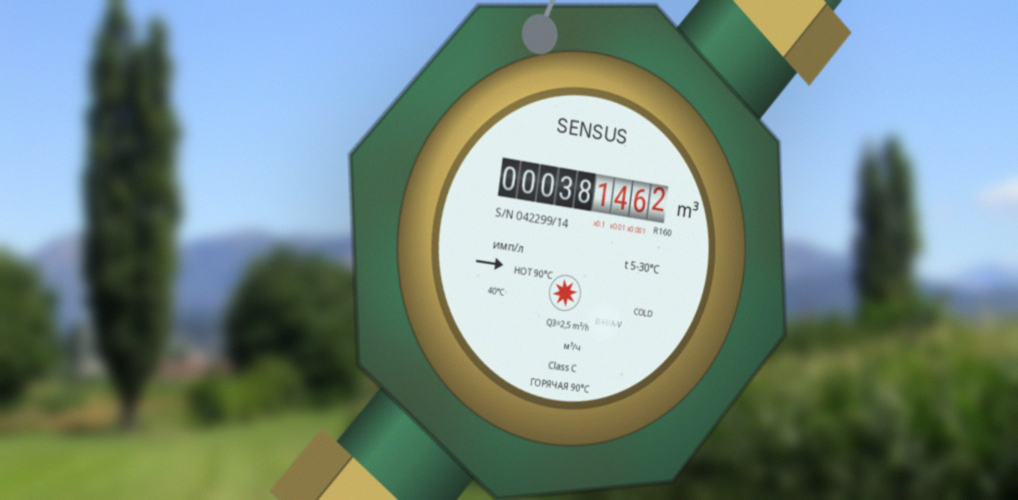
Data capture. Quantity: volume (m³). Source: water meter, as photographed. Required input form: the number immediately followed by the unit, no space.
38.1462m³
